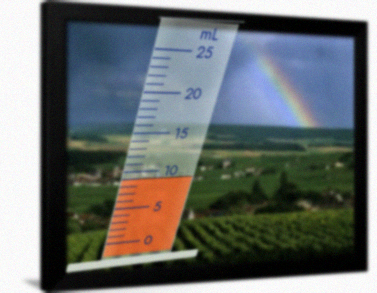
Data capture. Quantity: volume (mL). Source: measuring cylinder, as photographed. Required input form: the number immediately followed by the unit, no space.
9mL
